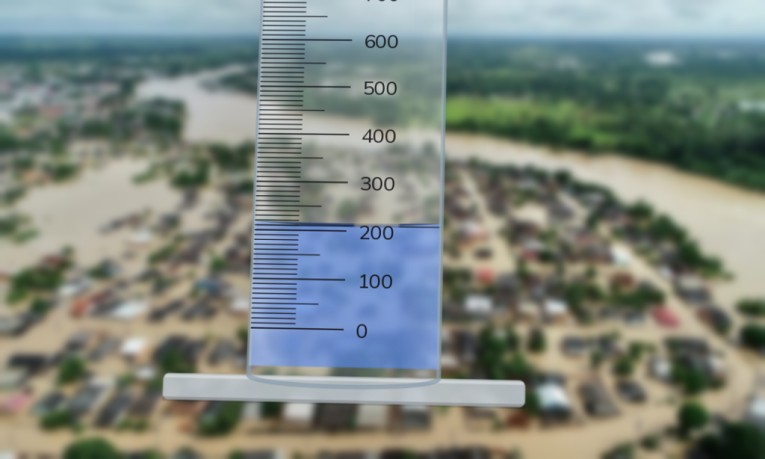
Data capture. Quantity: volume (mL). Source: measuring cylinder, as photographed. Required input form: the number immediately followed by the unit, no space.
210mL
